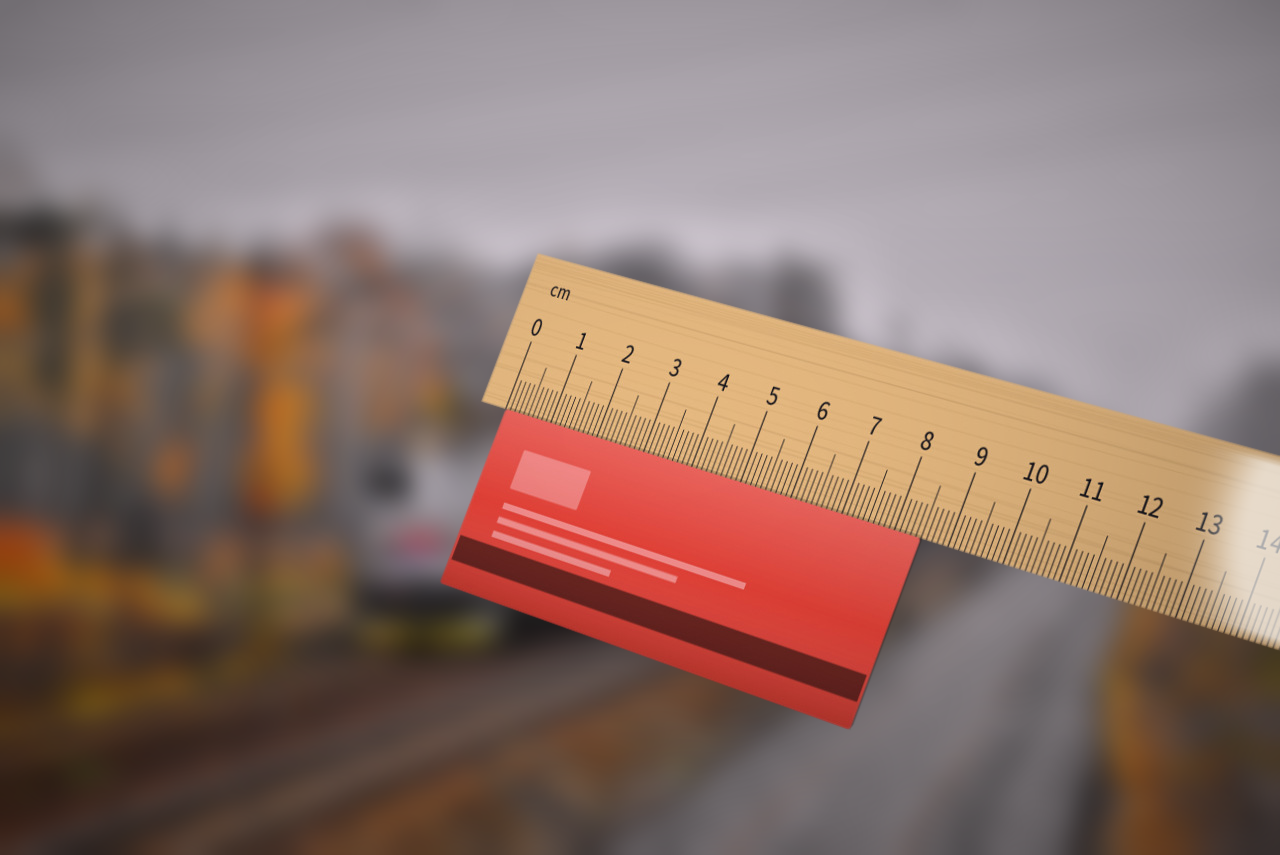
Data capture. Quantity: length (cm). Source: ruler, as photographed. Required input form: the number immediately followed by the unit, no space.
8.5cm
